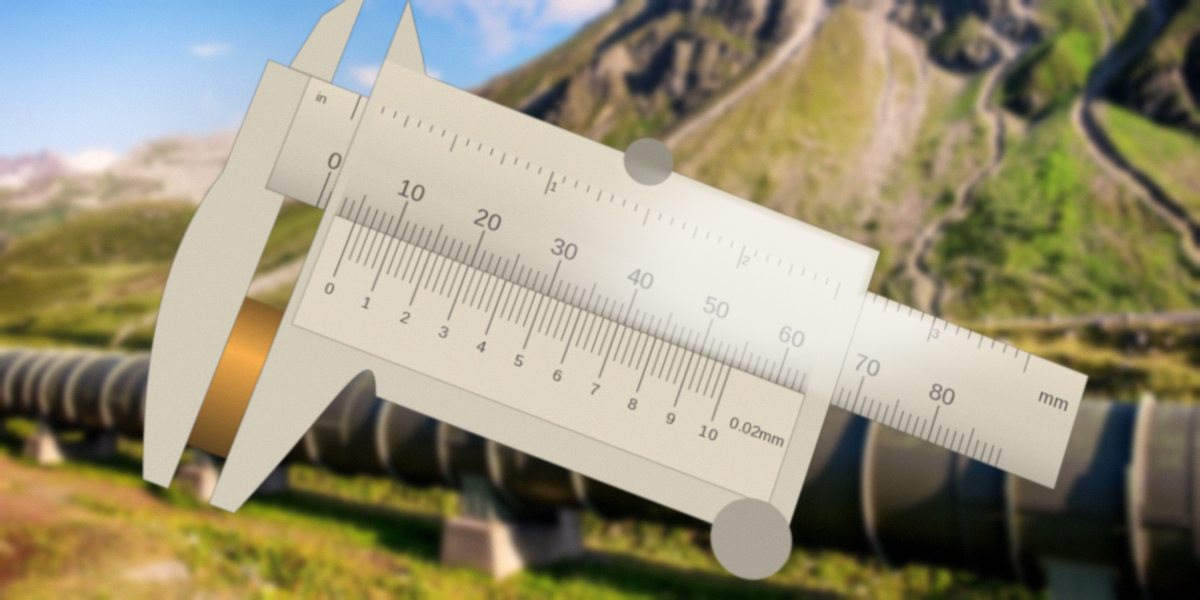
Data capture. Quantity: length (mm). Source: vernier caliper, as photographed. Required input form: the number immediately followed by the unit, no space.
5.0mm
